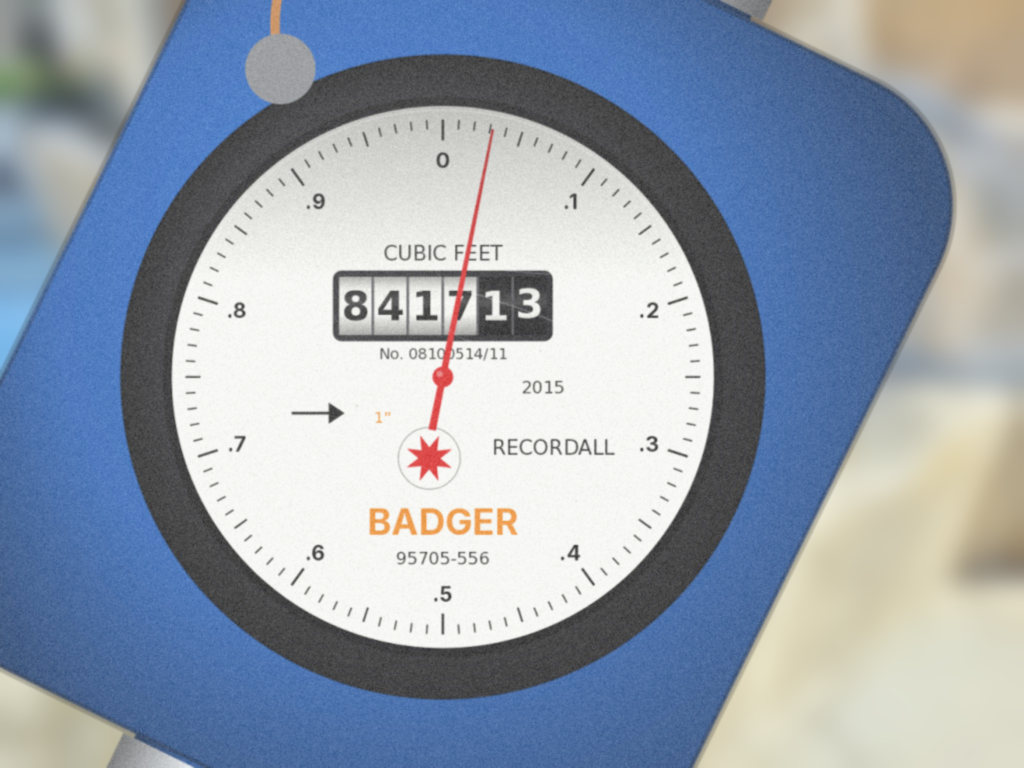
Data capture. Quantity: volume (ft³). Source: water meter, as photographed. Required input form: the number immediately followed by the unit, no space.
841713.03ft³
